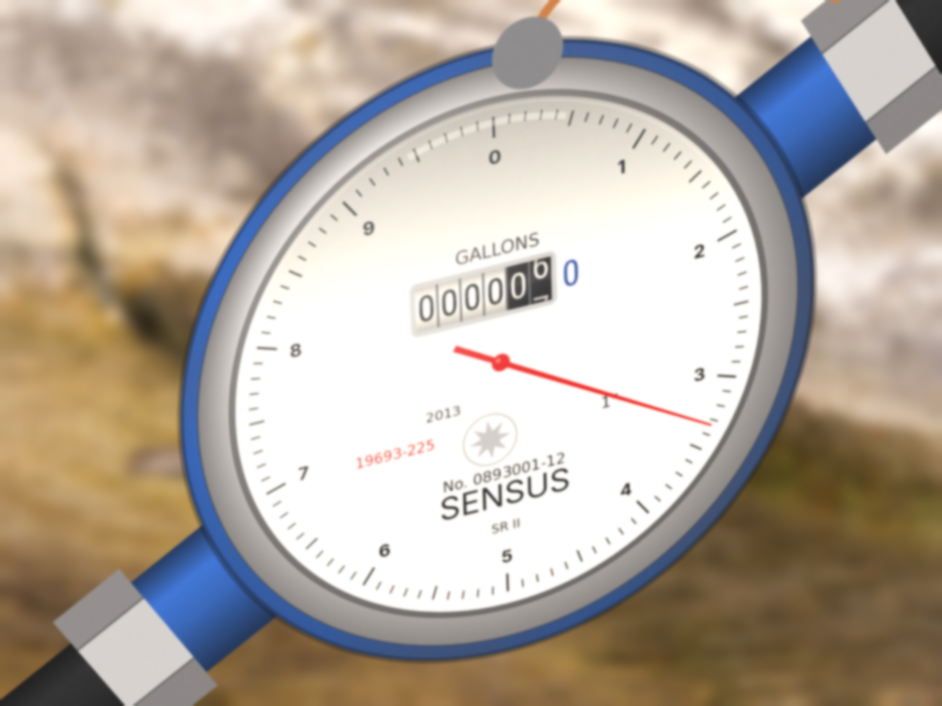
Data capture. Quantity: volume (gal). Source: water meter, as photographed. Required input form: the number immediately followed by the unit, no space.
63.3gal
